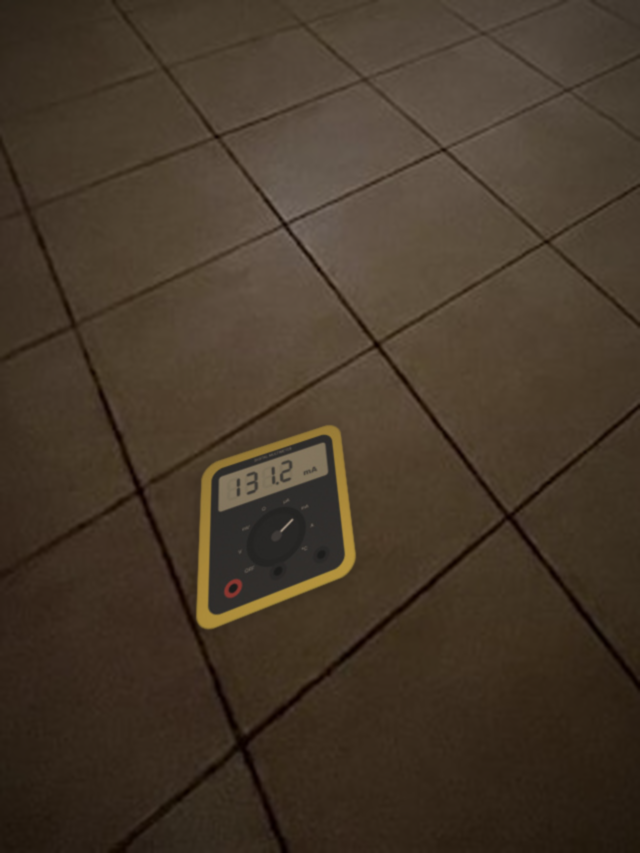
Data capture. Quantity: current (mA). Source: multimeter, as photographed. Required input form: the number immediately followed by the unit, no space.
131.2mA
